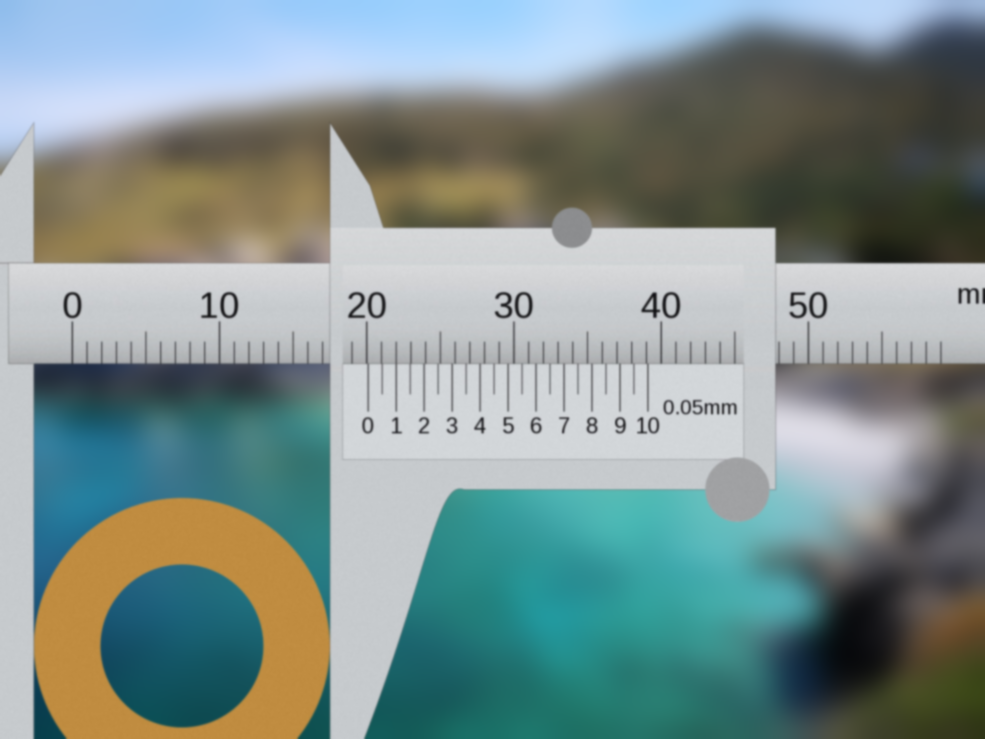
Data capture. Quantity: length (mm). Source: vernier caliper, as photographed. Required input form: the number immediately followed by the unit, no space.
20.1mm
